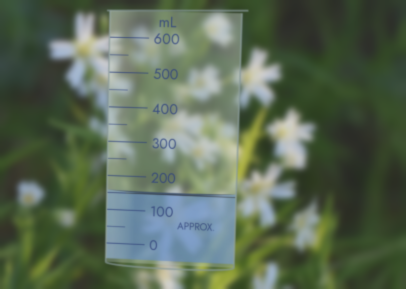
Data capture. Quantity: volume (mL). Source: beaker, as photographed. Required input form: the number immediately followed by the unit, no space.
150mL
